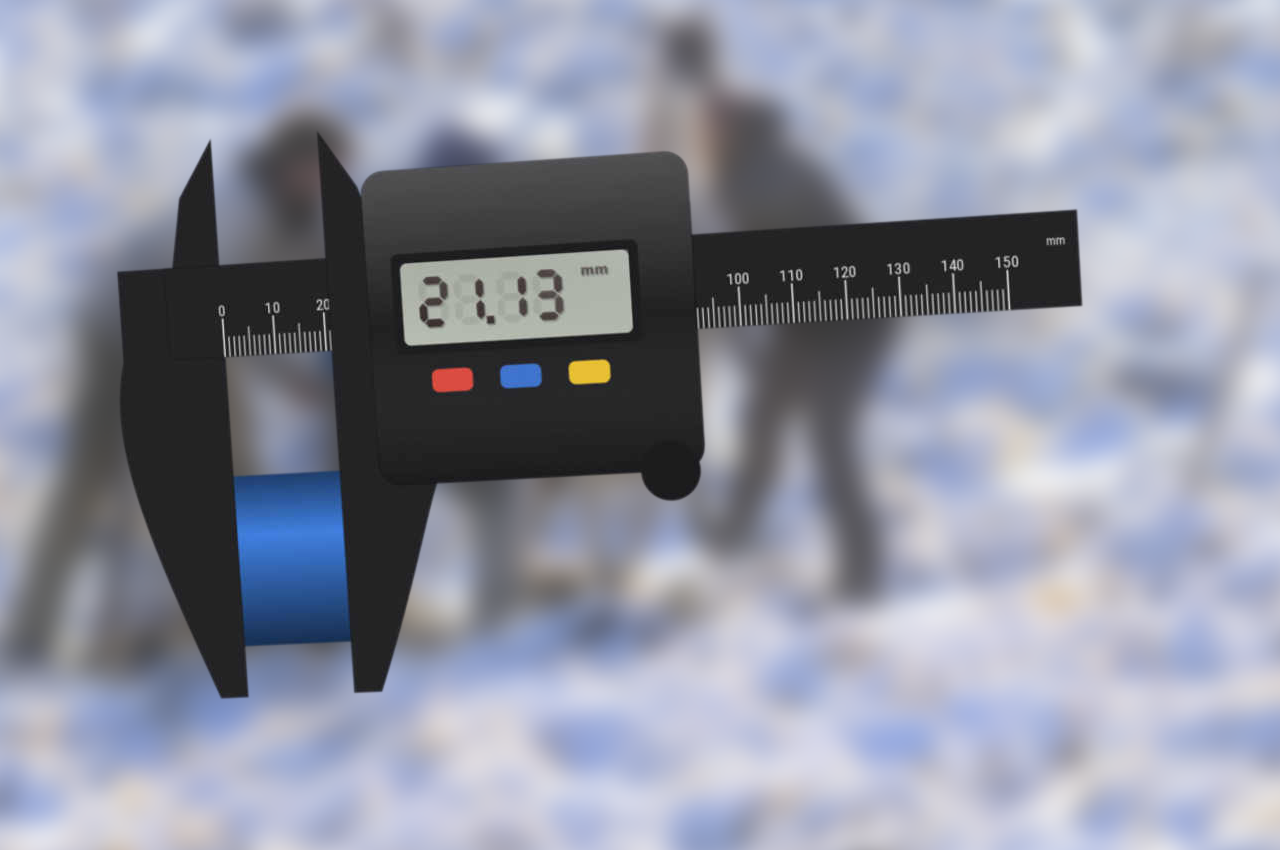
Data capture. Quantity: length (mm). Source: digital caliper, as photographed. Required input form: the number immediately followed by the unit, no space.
21.13mm
